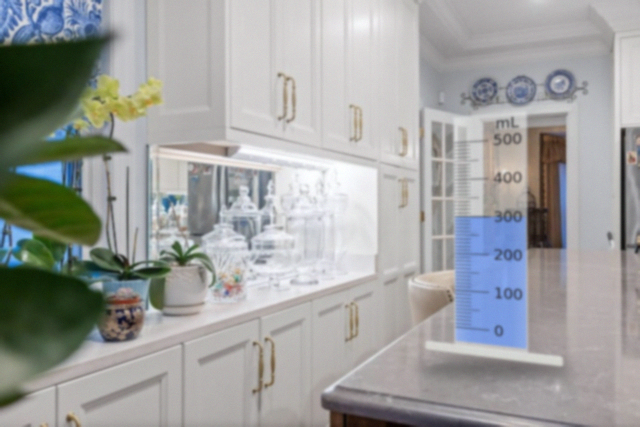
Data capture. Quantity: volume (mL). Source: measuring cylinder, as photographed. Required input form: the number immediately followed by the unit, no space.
300mL
